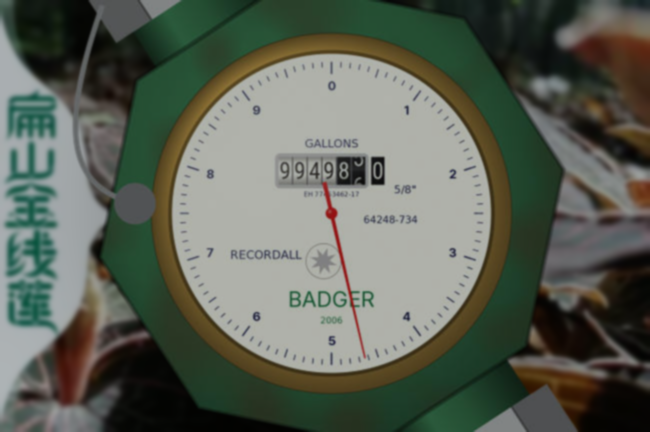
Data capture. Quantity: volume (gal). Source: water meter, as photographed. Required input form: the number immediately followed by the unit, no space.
9949854.6gal
